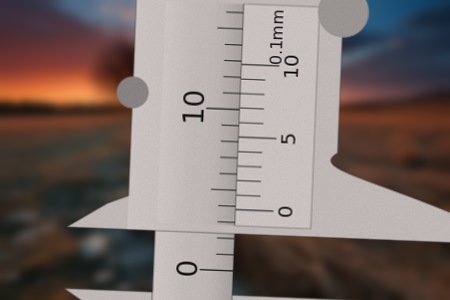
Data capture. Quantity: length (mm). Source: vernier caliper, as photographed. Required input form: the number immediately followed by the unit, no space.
3.8mm
